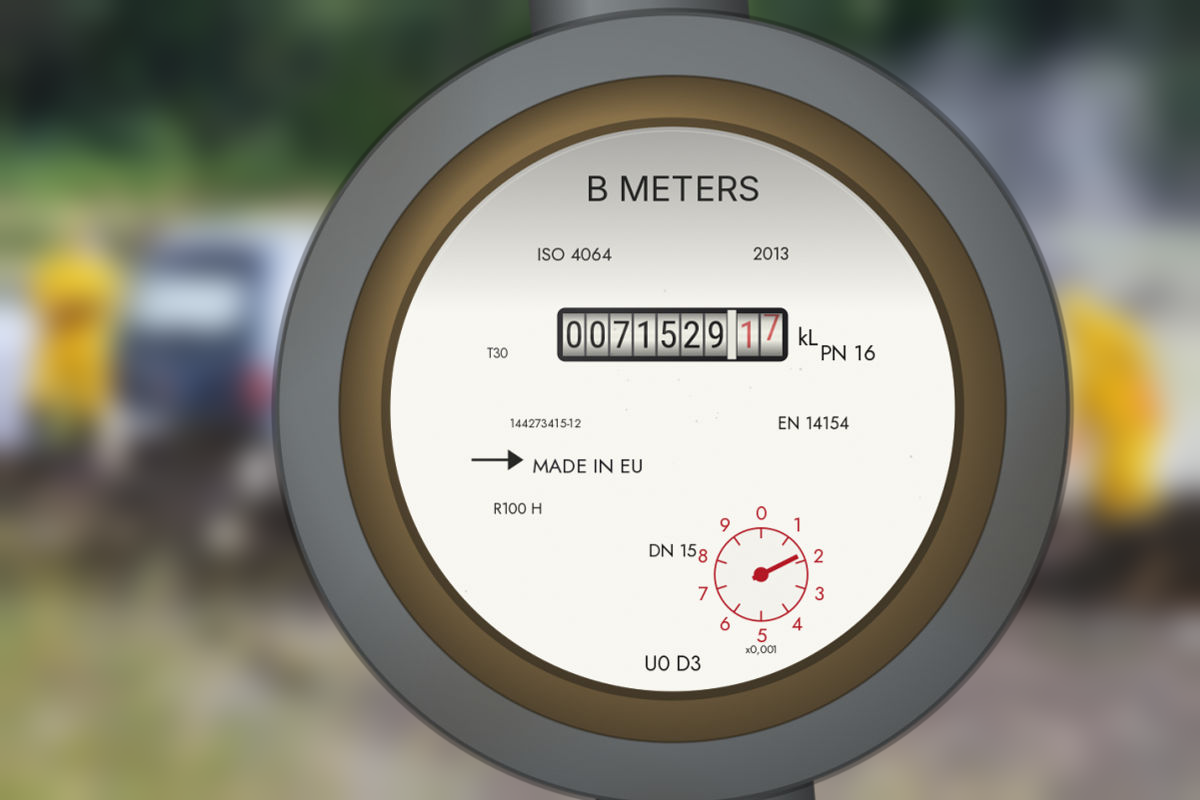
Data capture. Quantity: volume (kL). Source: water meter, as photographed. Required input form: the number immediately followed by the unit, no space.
71529.171kL
